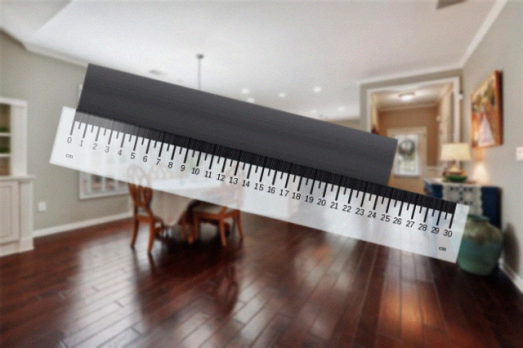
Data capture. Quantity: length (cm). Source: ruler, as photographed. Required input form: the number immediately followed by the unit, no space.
24.5cm
